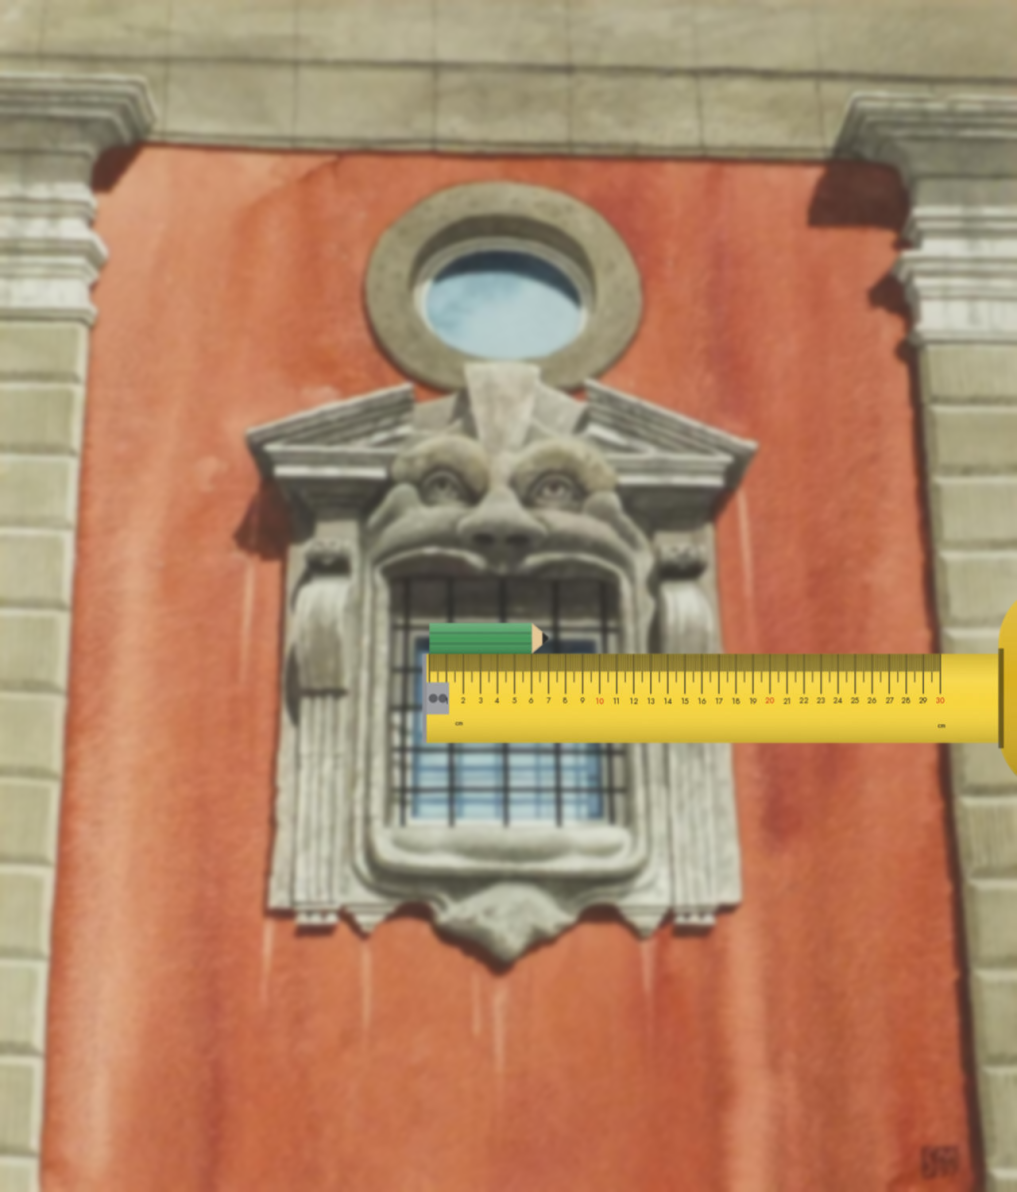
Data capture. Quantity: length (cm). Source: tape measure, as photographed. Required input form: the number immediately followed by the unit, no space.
7cm
